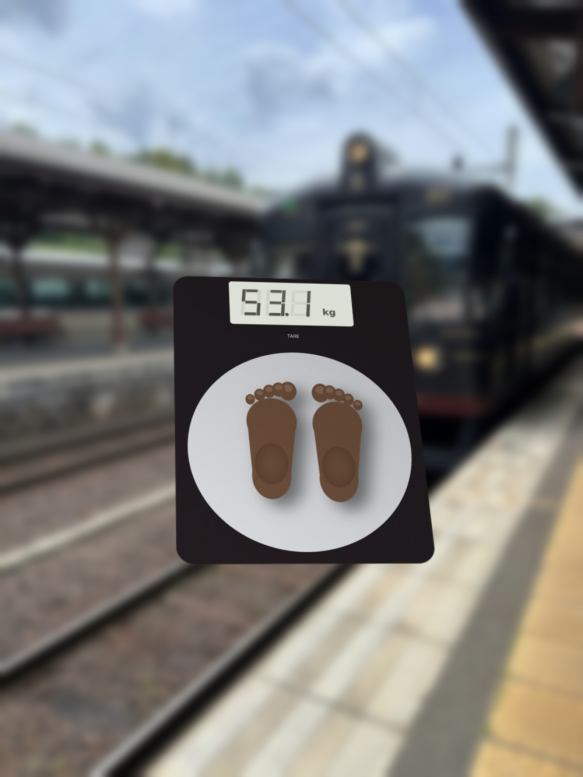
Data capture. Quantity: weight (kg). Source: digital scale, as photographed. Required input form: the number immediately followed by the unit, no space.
53.1kg
